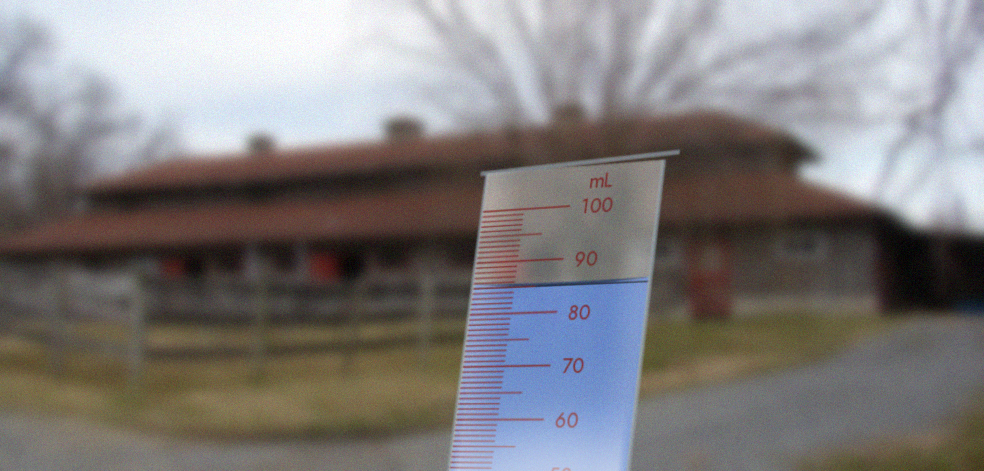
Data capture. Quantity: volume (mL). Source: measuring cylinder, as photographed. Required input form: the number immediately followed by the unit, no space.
85mL
